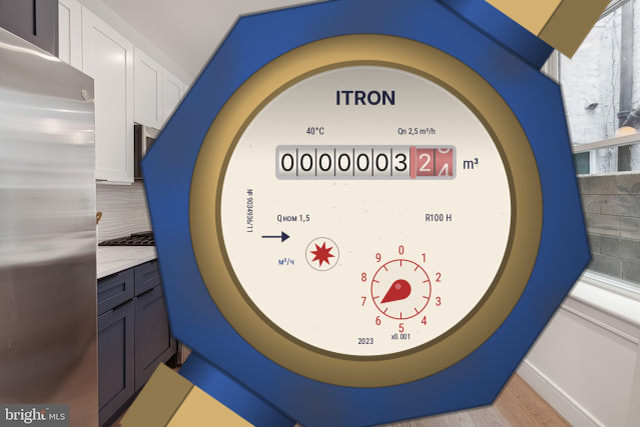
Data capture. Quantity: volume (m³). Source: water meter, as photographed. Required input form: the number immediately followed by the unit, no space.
3.236m³
